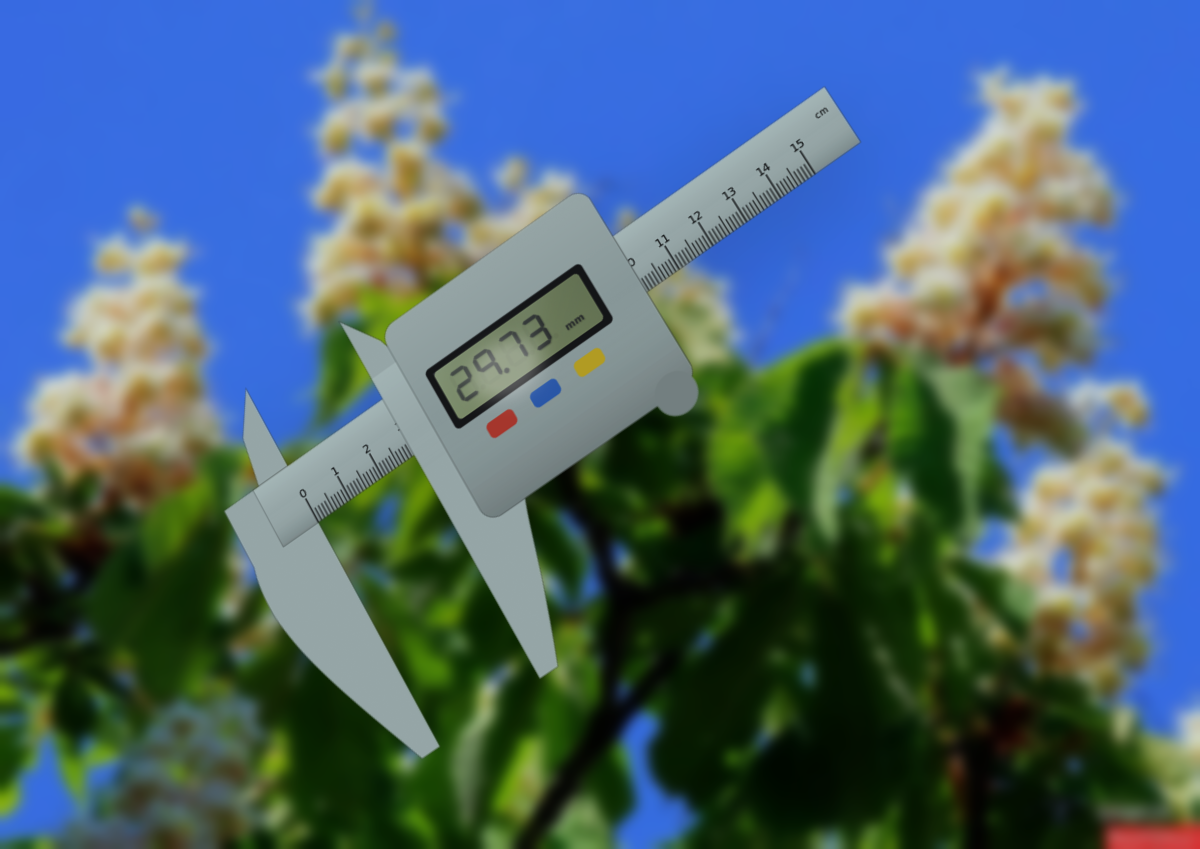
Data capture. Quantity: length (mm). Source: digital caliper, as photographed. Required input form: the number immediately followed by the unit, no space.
29.73mm
